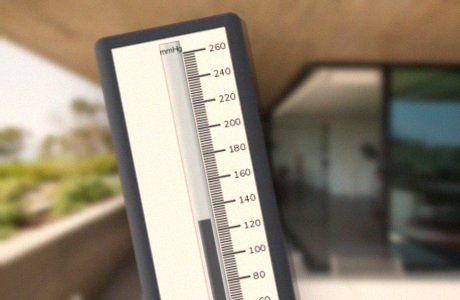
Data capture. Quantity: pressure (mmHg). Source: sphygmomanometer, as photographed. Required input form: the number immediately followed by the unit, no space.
130mmHg
